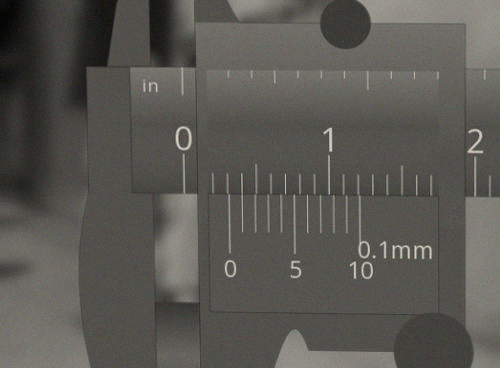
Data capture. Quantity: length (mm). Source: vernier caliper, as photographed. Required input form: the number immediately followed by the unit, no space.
3.1mm
